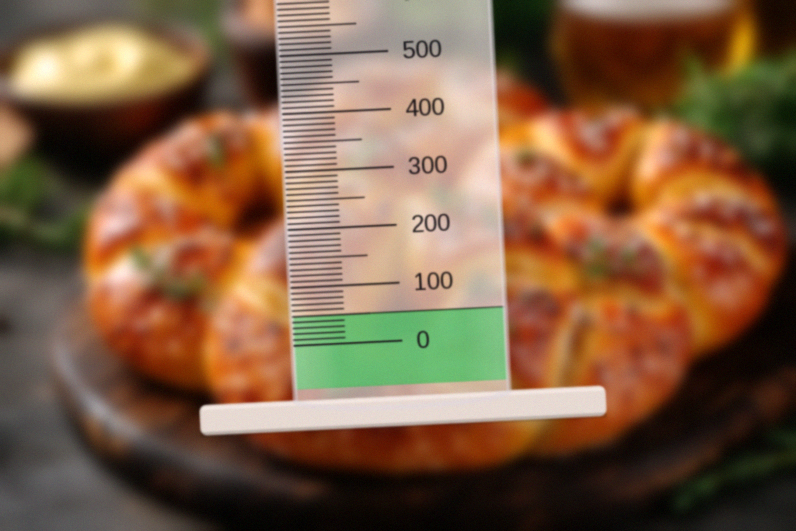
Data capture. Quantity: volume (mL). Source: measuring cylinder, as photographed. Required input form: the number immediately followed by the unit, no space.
50mL
